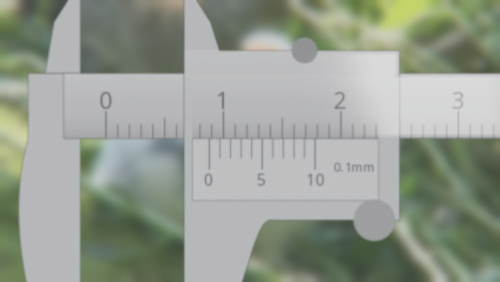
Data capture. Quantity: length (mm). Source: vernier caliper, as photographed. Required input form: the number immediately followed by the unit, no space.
8.8mm
